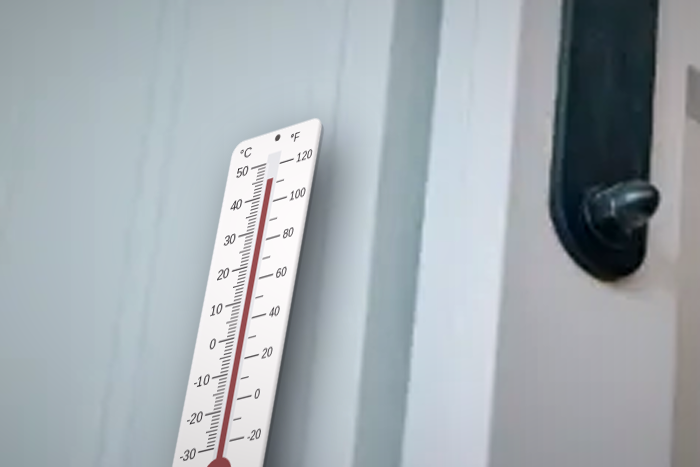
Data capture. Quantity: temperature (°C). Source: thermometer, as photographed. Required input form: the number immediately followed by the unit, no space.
45°C
